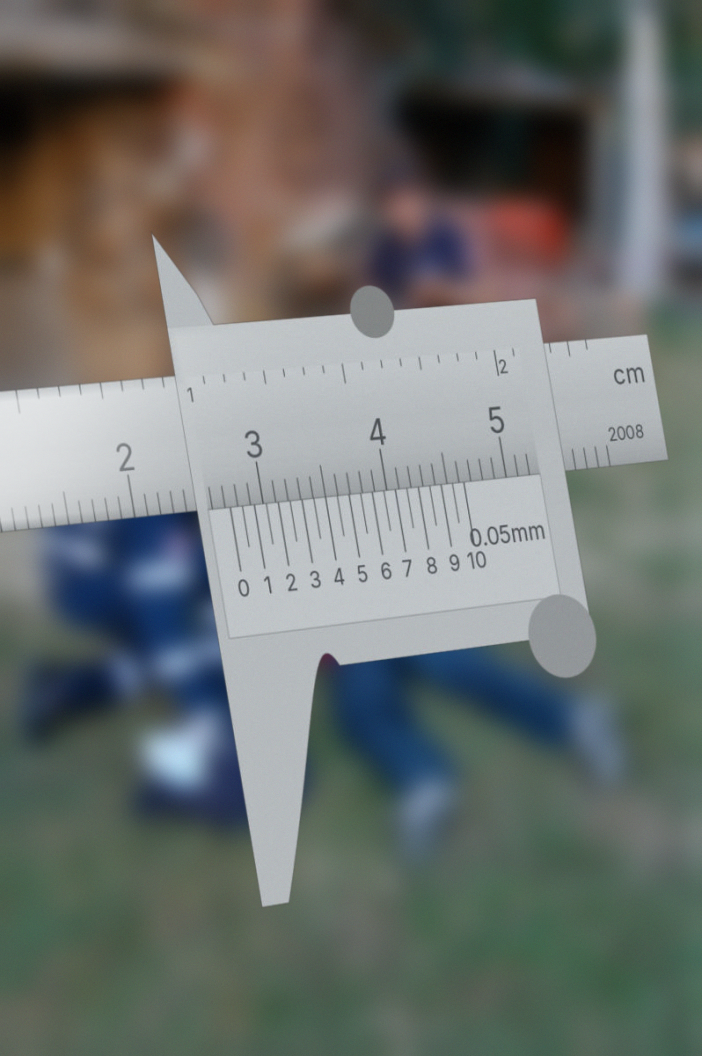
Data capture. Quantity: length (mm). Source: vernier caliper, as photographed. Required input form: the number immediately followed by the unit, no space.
27.4mm
